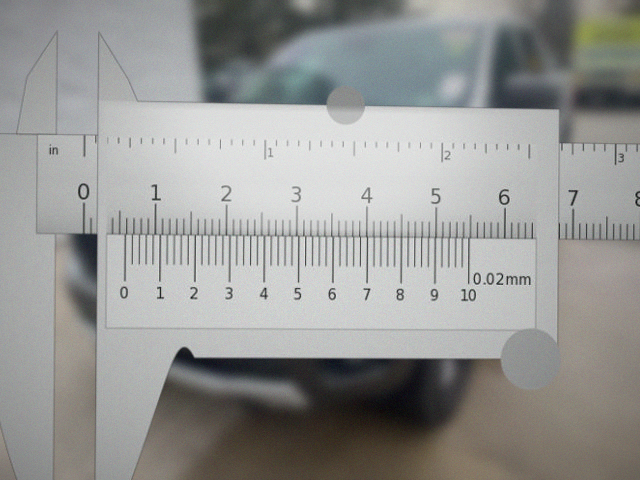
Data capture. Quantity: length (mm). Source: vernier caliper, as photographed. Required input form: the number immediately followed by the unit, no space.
5.8mm
